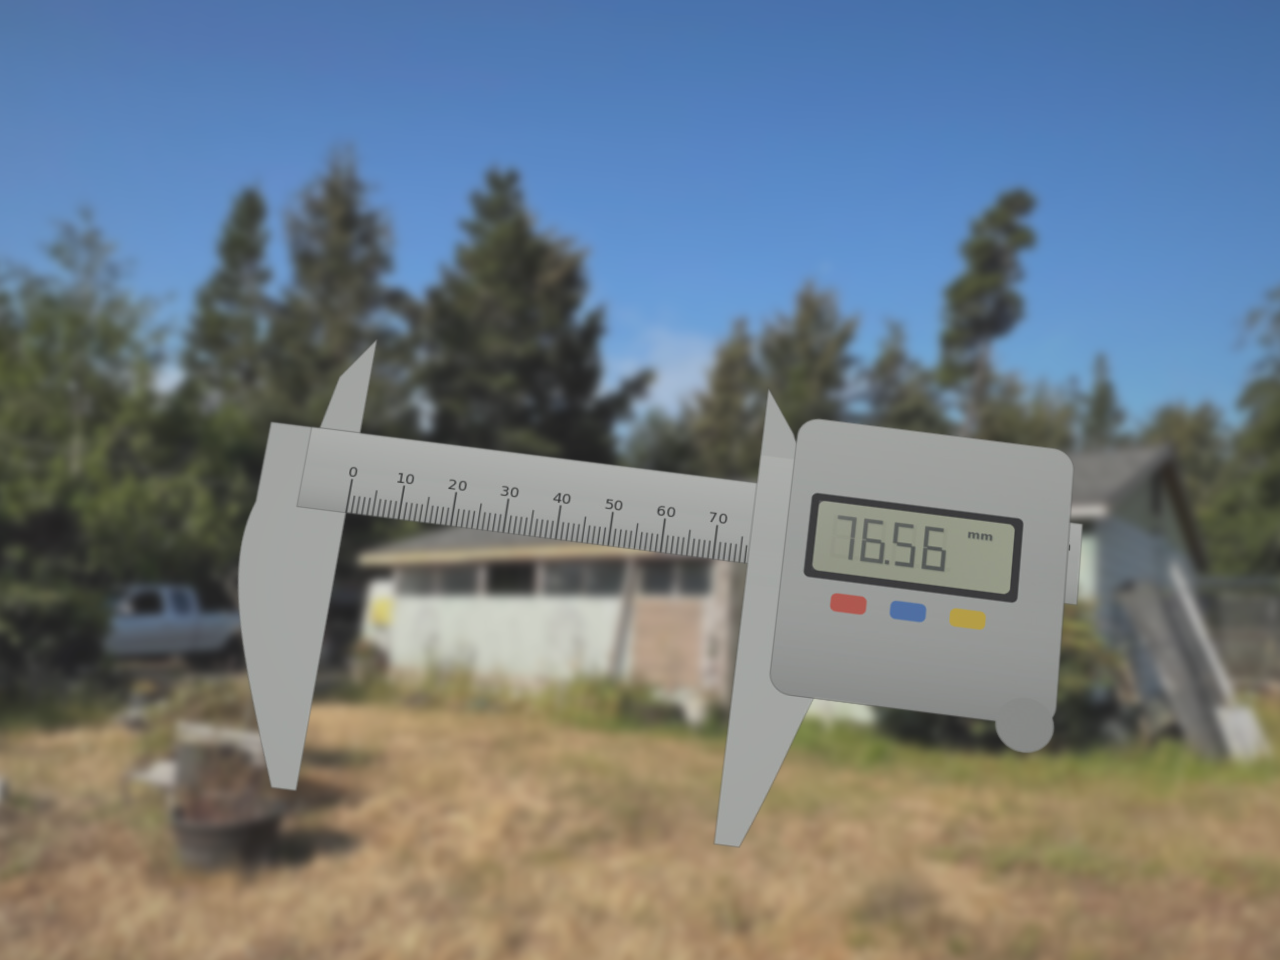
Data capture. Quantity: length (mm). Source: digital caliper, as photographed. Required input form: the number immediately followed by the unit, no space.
76.56mm
